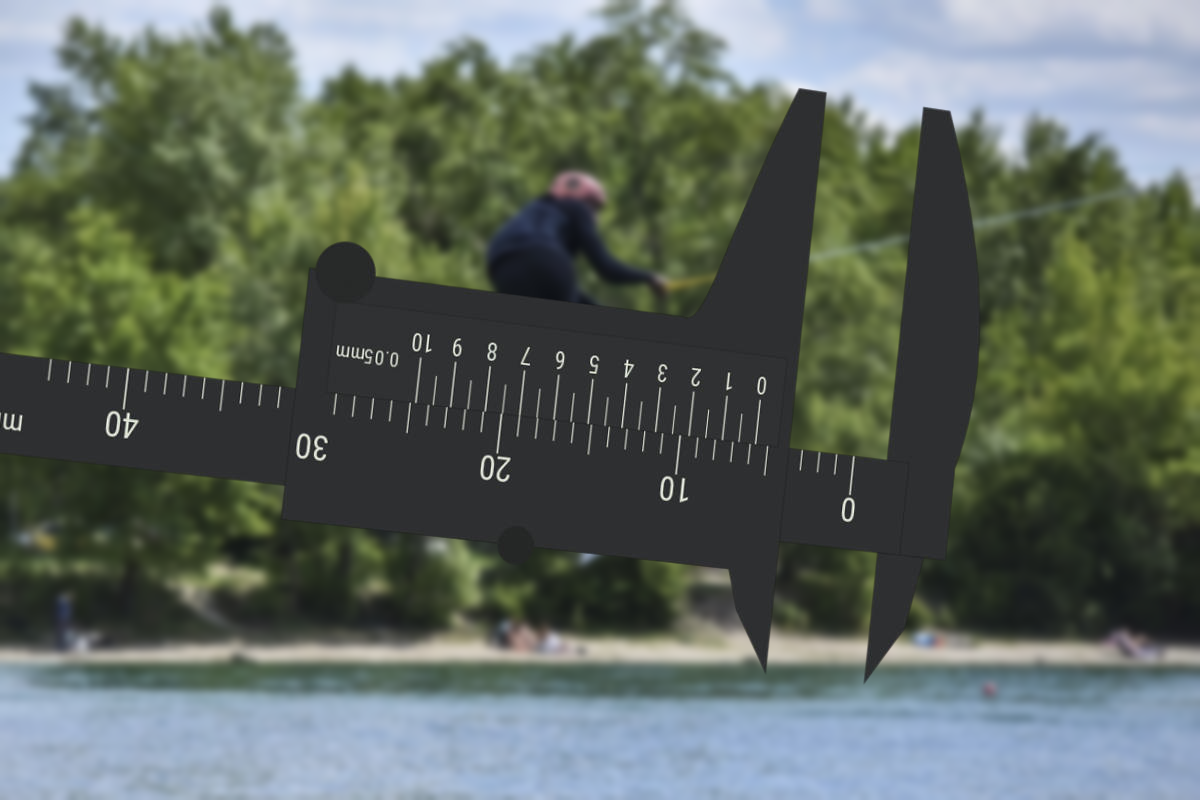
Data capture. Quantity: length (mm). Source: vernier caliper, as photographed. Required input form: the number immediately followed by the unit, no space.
5.7mm
